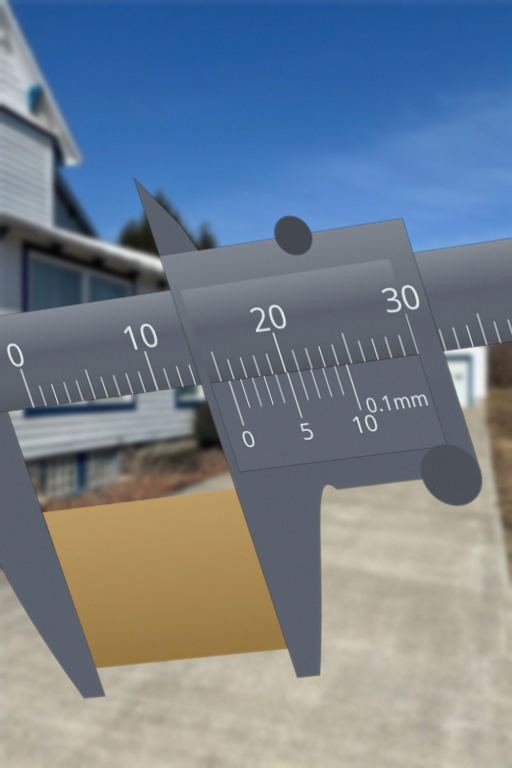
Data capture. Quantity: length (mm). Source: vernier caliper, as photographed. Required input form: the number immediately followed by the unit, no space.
15.6mm
